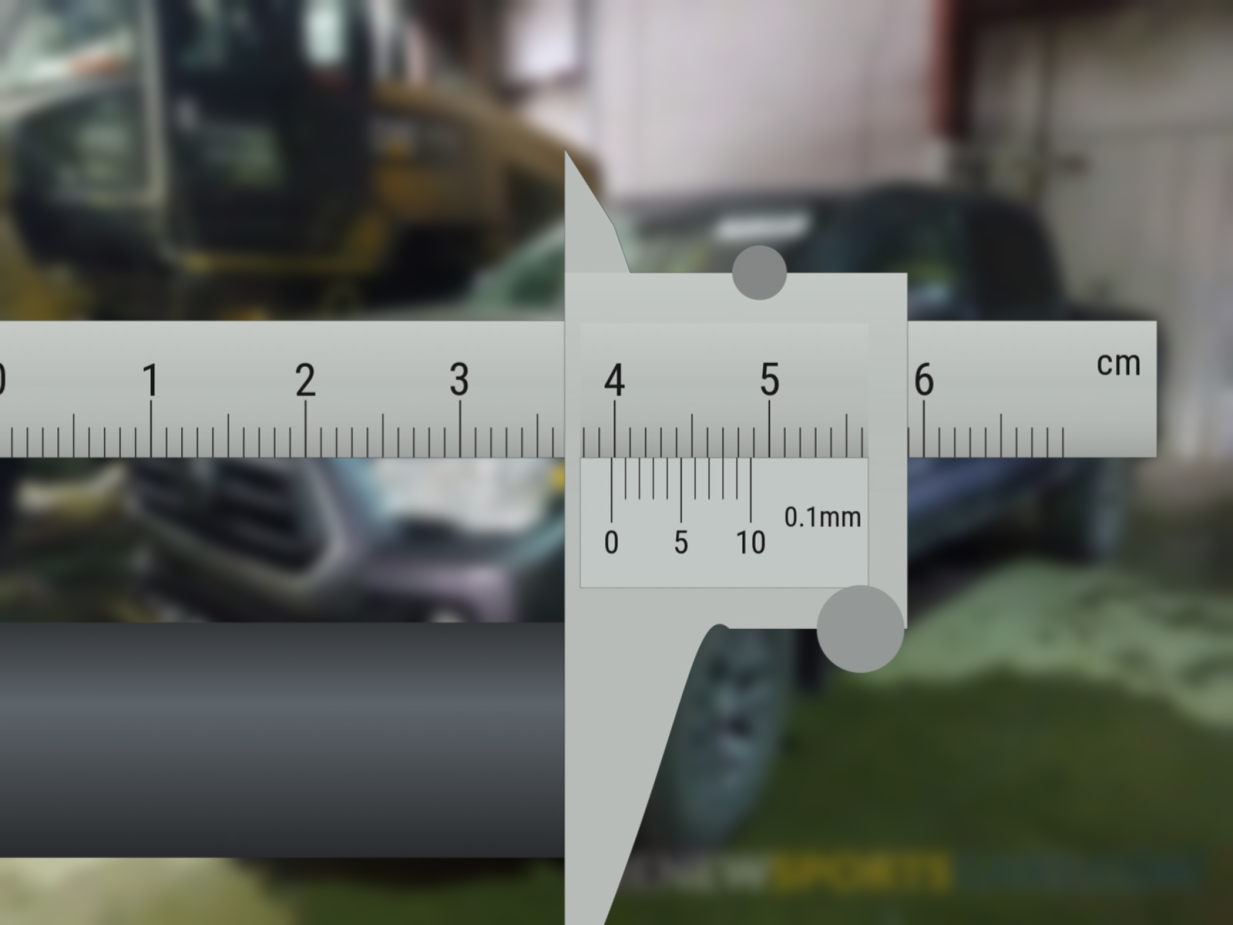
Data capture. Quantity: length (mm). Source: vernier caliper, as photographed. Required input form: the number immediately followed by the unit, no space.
39.8mm
